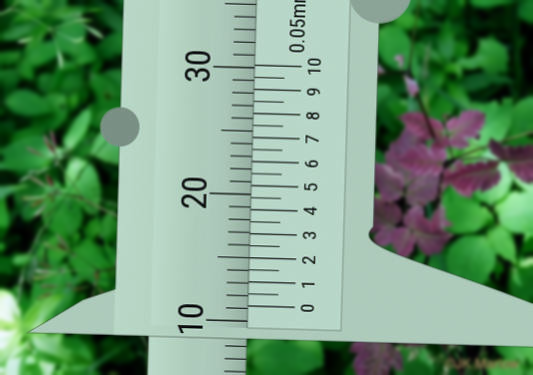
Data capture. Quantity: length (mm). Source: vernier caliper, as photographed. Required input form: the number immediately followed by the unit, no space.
11.2mm
